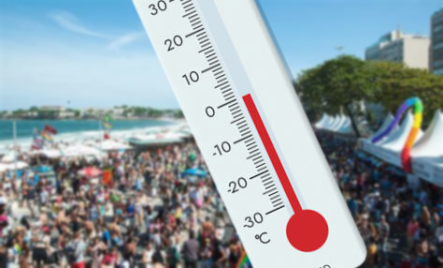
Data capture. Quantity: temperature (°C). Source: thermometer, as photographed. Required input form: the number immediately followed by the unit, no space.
0°C
